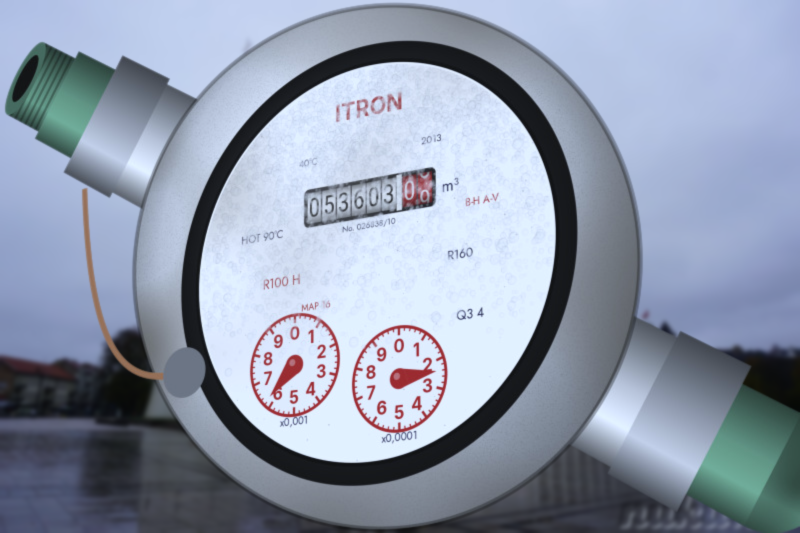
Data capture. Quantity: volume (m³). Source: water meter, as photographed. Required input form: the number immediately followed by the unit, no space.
53603.0862m³
